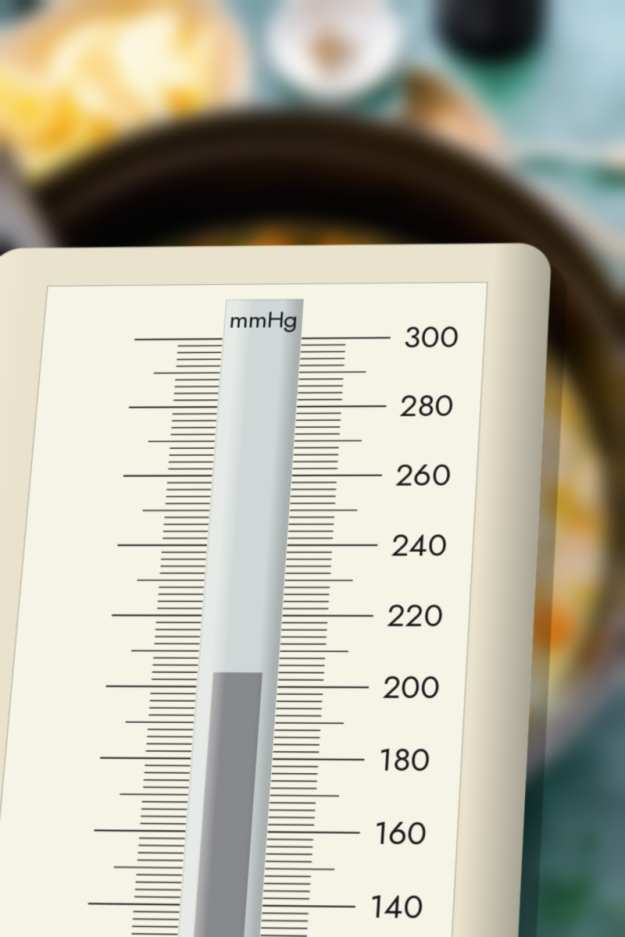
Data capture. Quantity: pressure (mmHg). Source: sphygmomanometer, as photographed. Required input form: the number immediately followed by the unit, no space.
204mmHg
